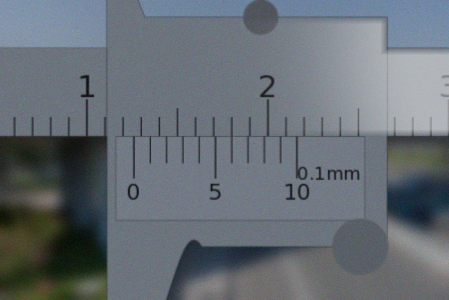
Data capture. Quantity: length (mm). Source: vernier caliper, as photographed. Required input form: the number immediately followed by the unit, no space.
12.6mm
